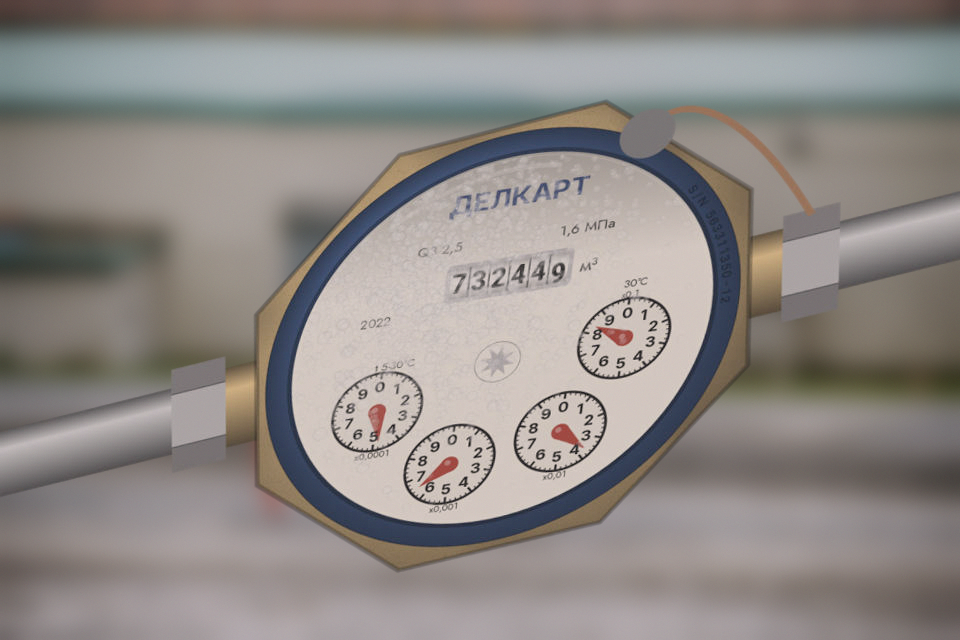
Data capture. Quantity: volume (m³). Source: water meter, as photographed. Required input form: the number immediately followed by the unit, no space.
732448.8364m³
